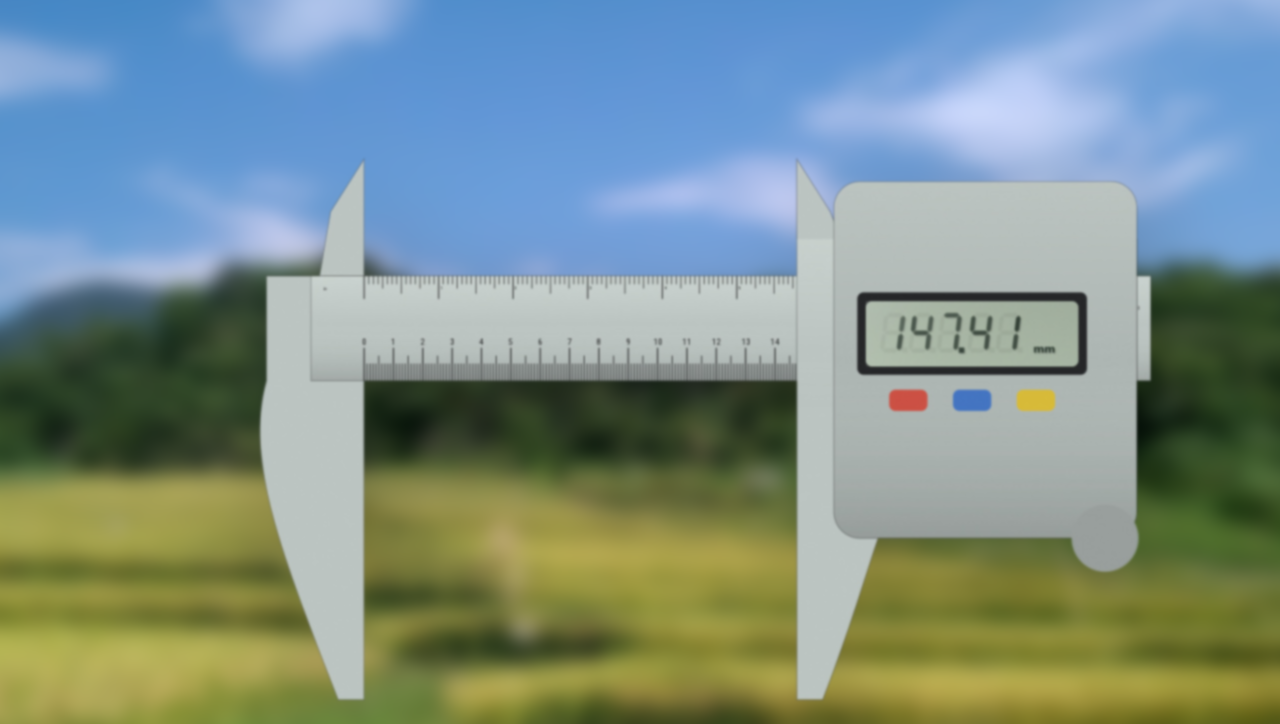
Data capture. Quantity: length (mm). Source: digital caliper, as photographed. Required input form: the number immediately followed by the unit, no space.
147.41mm
